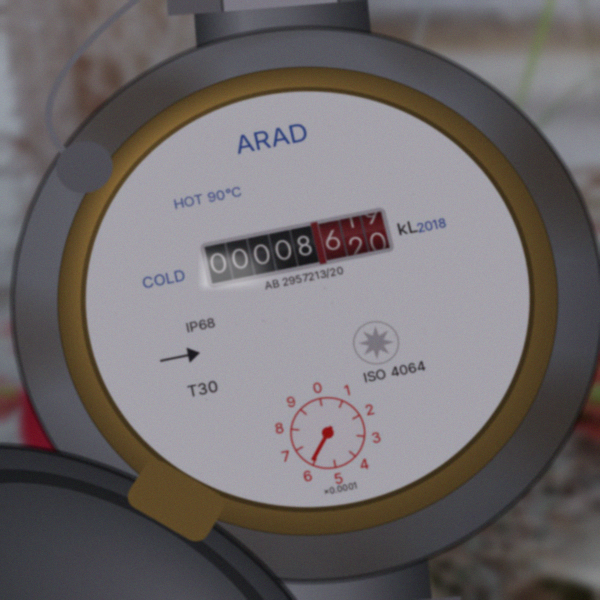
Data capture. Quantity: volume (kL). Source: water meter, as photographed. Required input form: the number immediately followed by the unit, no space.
8.6196kL
